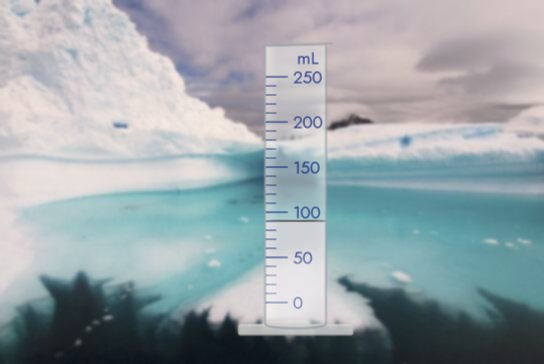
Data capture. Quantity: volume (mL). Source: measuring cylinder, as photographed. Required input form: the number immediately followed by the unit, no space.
90mL
